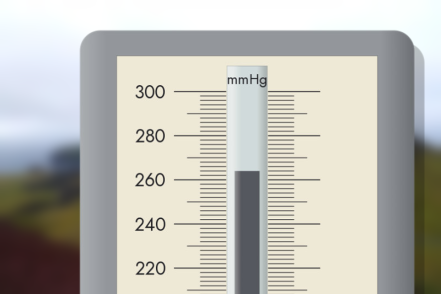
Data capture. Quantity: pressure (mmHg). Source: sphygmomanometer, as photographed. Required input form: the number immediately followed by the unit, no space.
264mmHg
